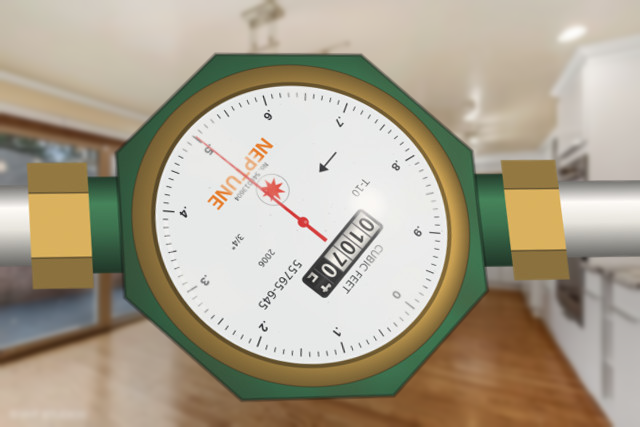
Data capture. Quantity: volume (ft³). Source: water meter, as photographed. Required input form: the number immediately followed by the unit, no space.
10704.50ft³
